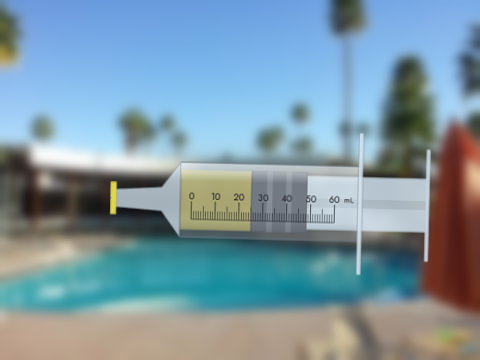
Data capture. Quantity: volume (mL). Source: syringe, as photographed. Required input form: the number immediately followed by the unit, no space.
25mL
